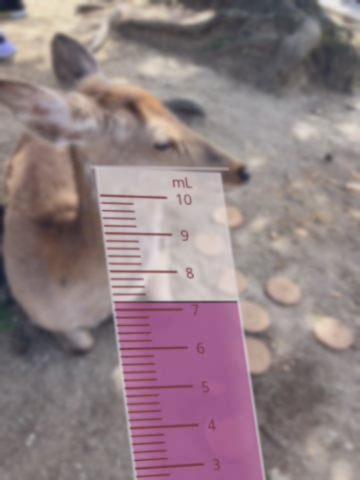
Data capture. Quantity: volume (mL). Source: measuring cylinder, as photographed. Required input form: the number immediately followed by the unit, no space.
7.2mL
